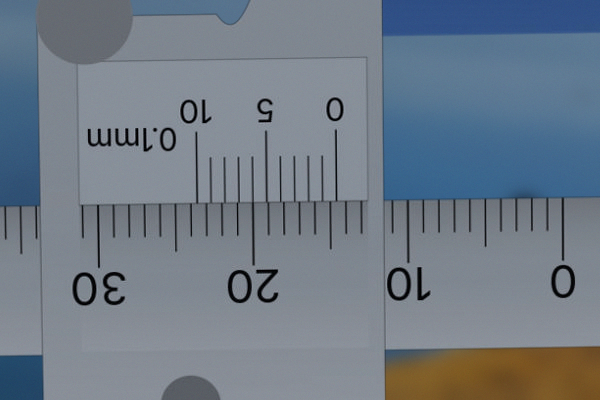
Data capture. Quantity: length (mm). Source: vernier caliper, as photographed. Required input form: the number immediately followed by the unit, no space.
14.6mm
